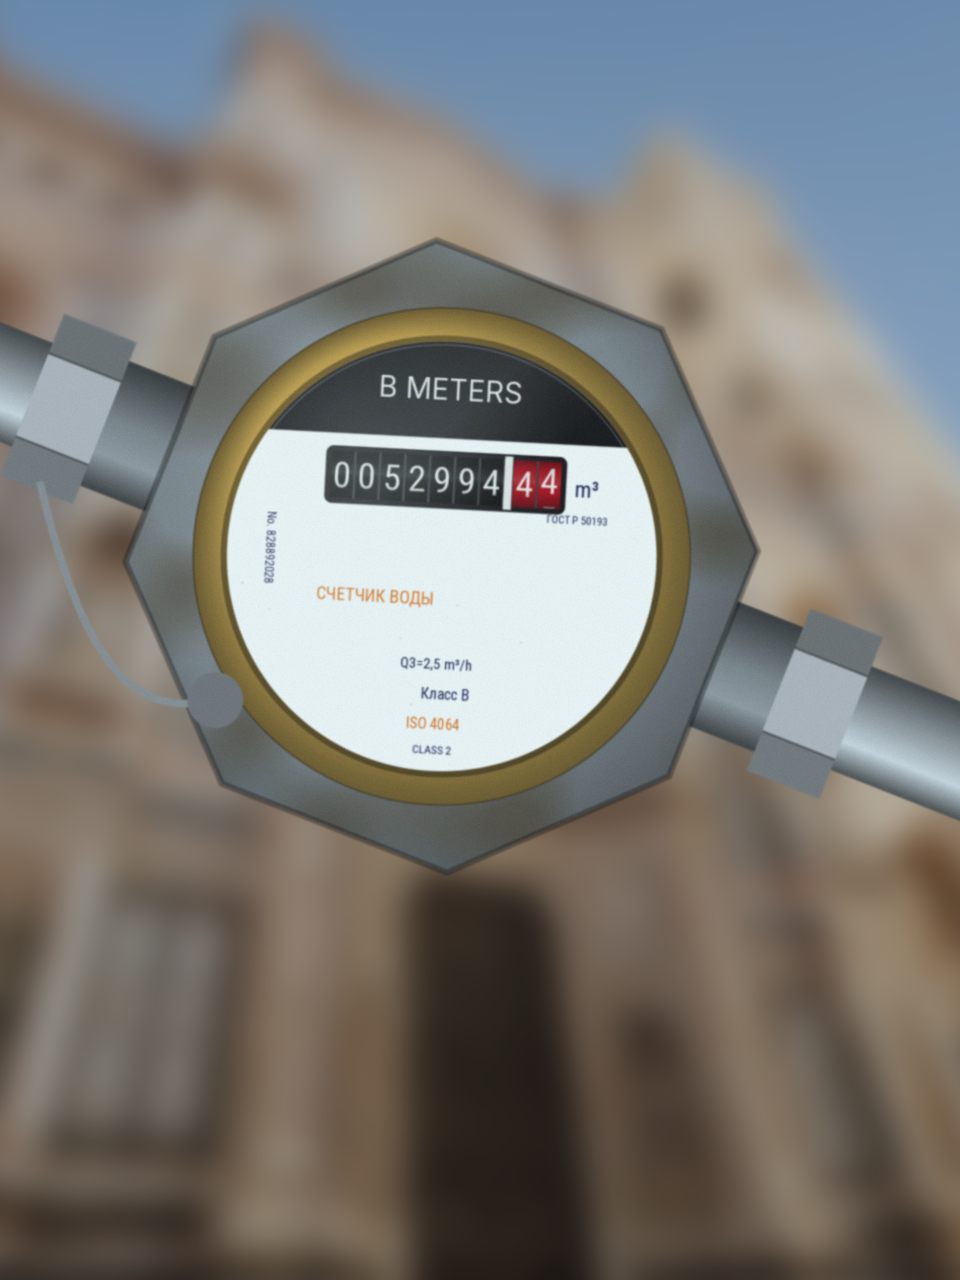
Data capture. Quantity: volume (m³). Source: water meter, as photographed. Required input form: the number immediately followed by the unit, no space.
52994.44m³
